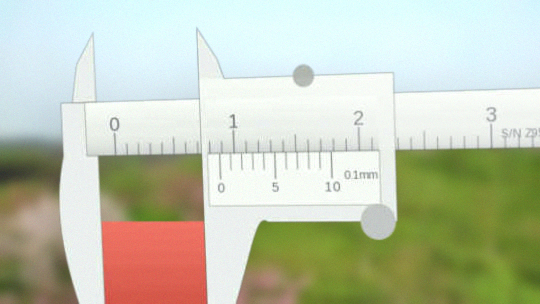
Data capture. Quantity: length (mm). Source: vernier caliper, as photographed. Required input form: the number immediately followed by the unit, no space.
8.8mm
